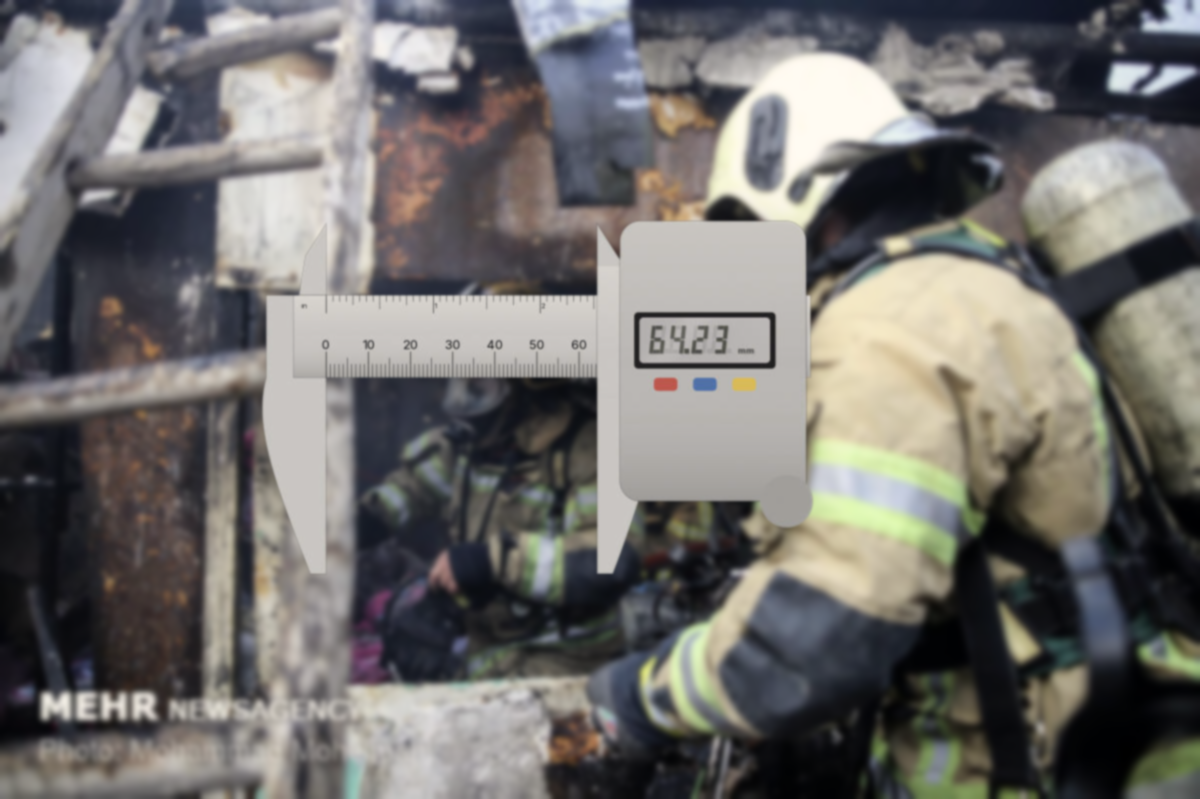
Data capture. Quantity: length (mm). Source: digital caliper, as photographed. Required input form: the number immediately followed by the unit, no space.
64.23mm
